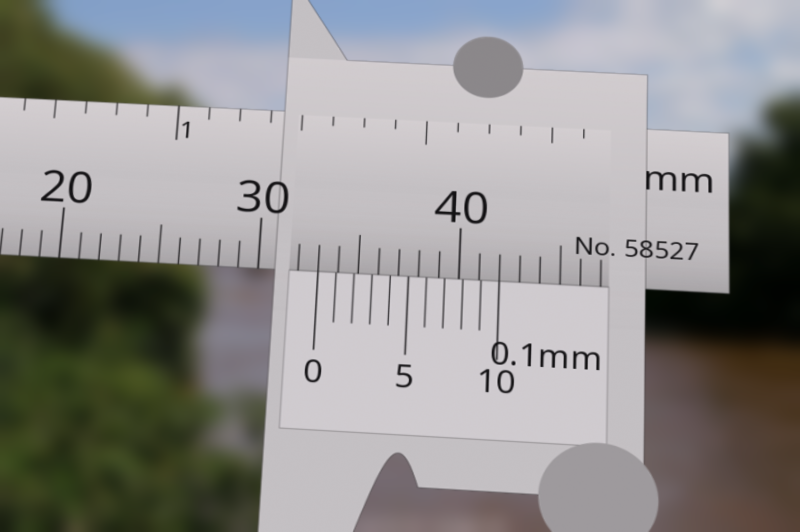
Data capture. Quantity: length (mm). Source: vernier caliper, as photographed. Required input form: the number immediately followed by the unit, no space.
33.0mm
